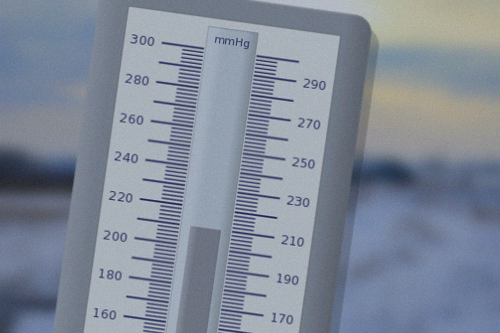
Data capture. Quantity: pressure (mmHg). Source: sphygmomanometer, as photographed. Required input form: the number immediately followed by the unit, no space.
210mmHg
